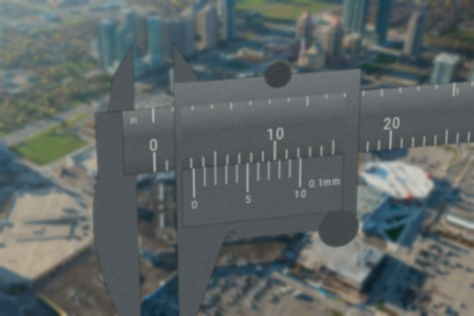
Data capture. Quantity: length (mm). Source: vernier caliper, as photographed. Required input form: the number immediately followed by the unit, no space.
3.2mm
